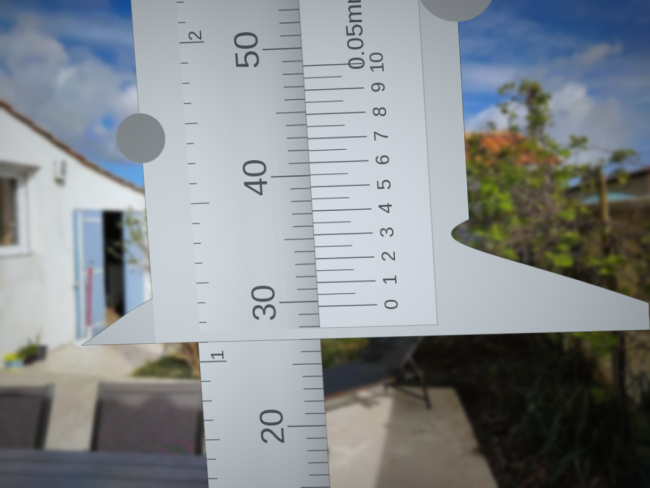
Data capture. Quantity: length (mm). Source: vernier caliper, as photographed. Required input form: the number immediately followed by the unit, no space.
29.6mm
